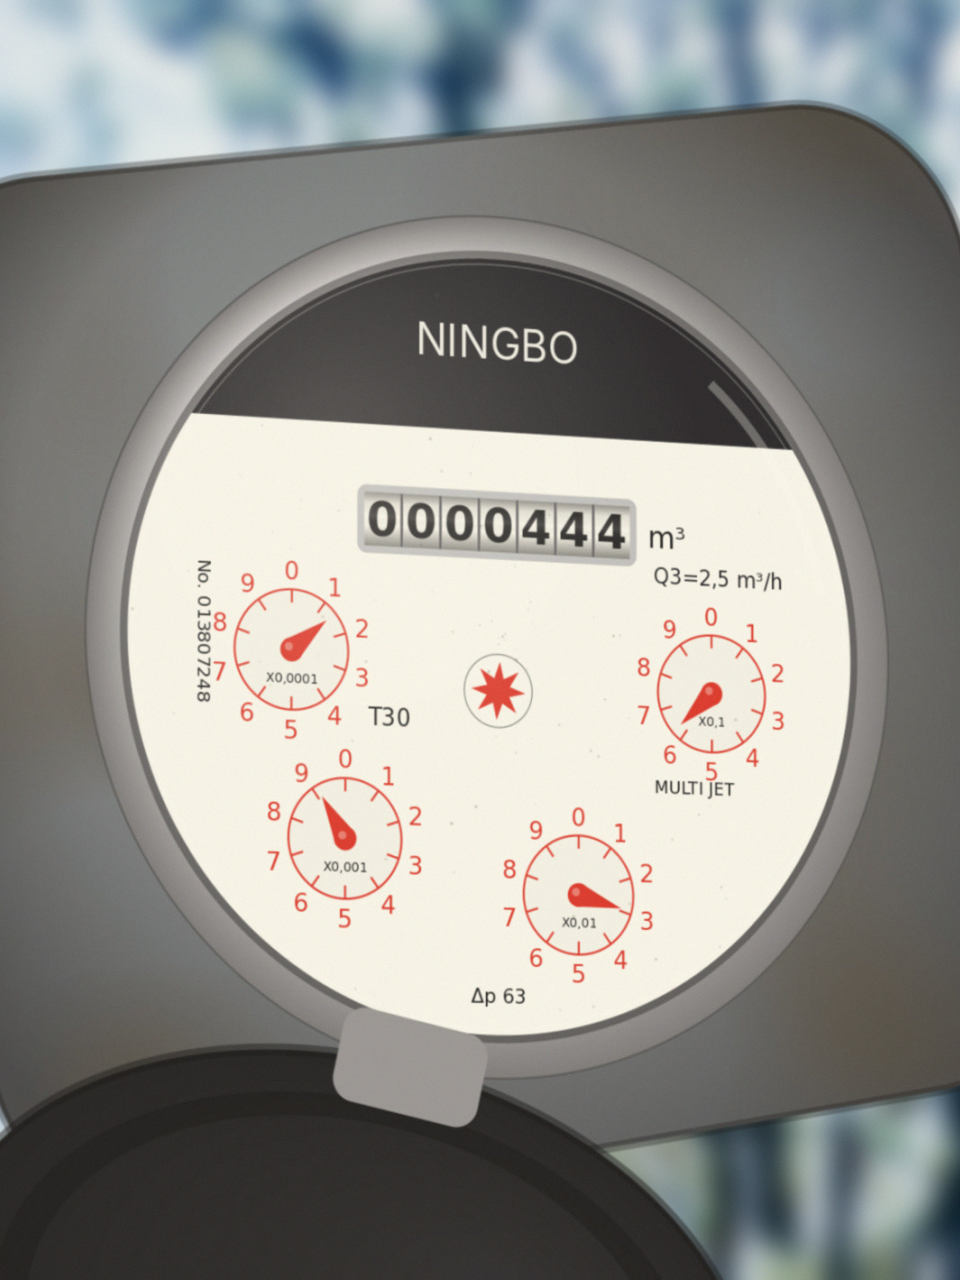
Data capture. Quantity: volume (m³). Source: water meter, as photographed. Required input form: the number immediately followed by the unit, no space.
444.6291m³
